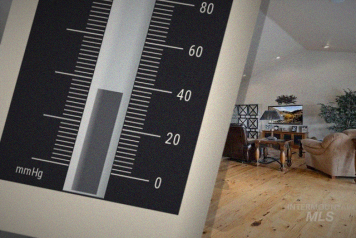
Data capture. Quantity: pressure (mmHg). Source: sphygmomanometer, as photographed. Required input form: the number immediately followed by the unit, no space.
36mmHg
